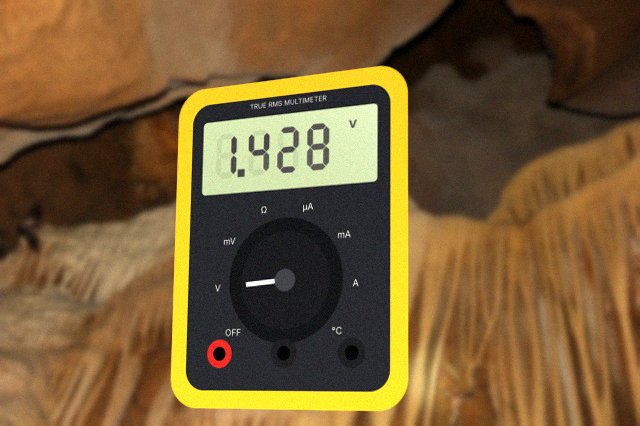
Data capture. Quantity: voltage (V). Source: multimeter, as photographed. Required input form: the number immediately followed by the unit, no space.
1.428V
